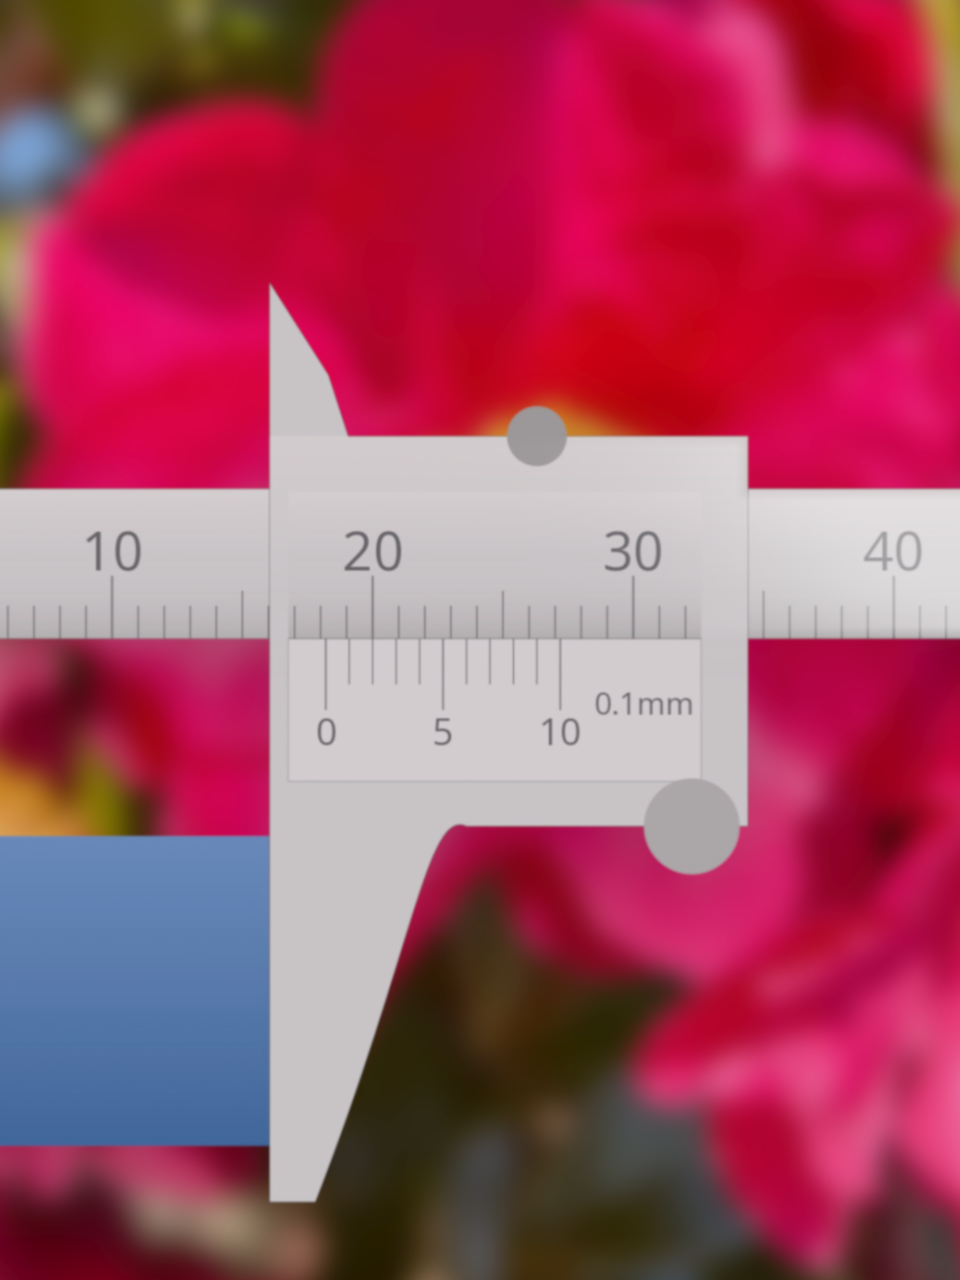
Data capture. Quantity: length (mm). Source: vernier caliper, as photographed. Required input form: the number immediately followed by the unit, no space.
18.2mm
